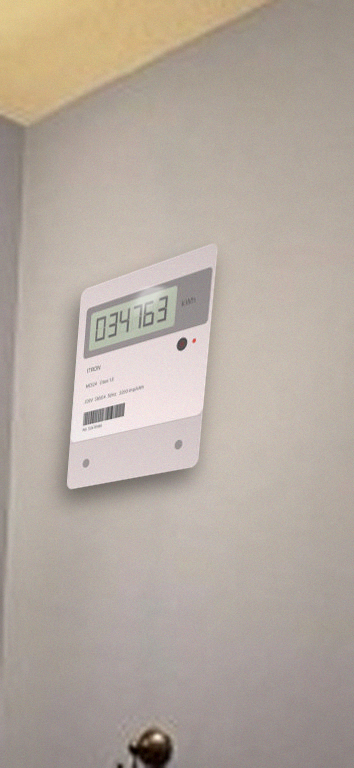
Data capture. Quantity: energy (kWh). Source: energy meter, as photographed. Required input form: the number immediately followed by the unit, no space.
34763kWh
